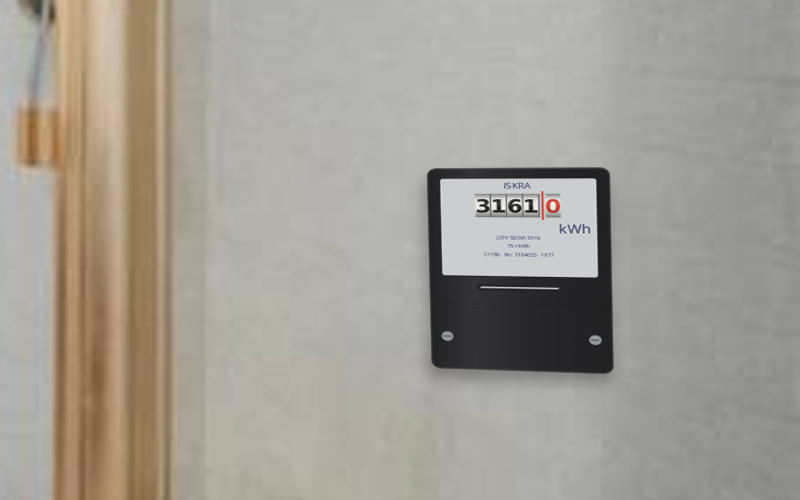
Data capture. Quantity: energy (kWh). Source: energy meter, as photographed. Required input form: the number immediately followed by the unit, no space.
3161.0kWh
